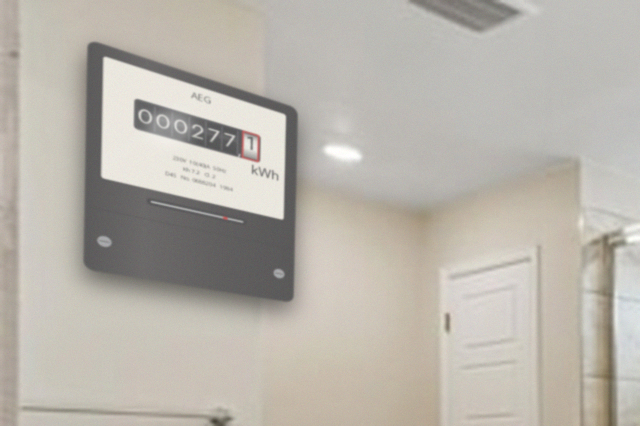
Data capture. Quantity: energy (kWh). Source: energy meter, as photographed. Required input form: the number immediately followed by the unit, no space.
277.1kWh
